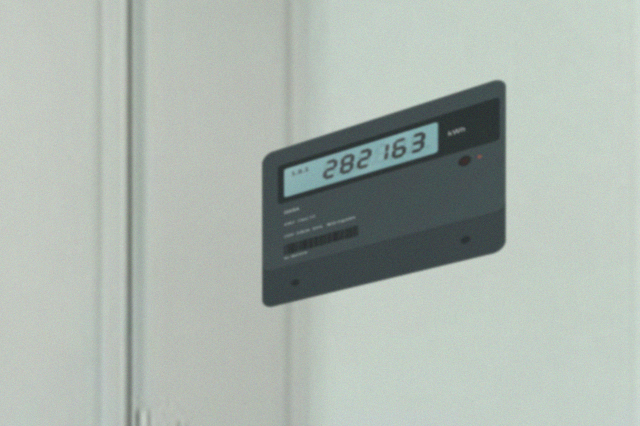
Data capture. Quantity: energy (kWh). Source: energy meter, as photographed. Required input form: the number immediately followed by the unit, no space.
282163kWh
